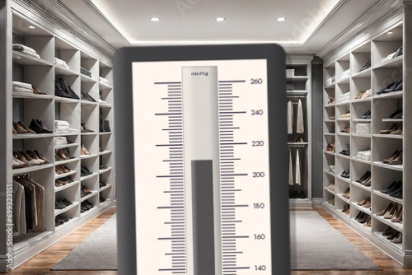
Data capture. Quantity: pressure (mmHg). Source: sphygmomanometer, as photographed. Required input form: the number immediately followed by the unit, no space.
210mmHg
